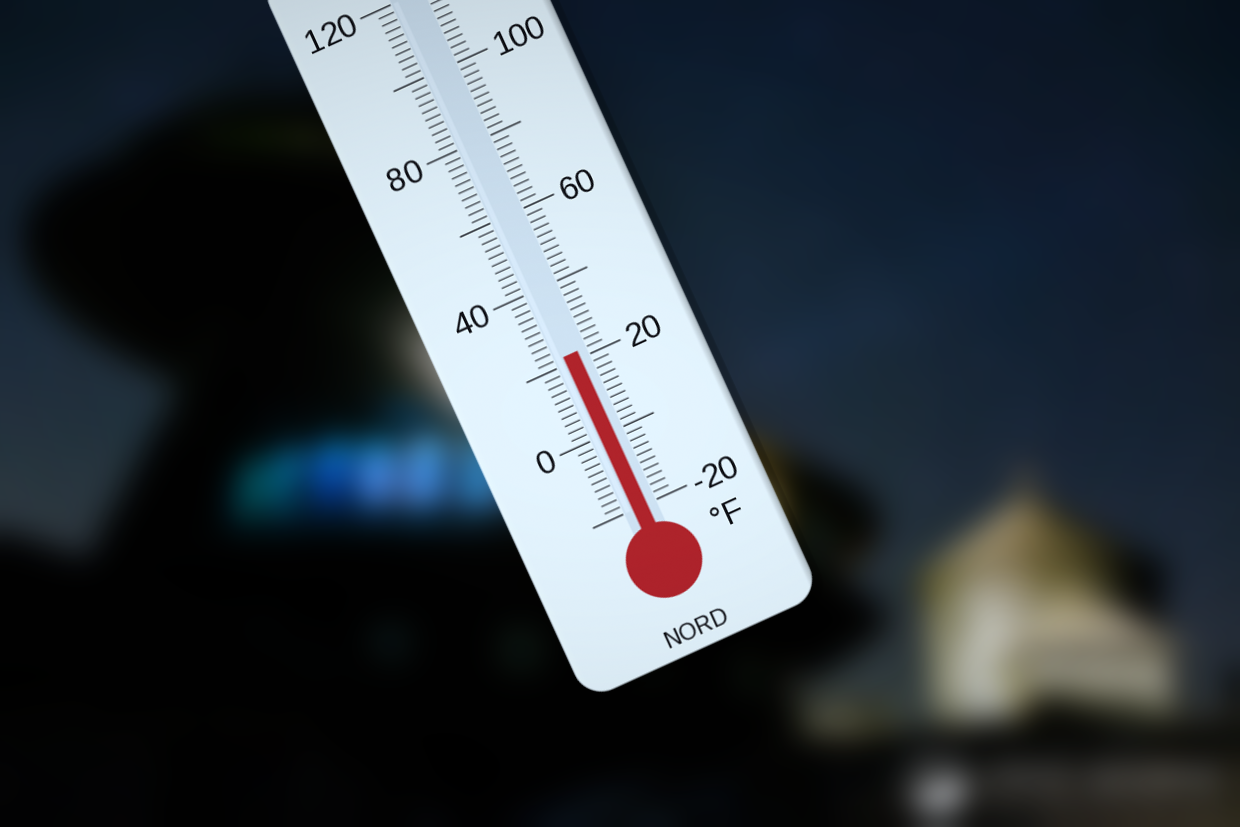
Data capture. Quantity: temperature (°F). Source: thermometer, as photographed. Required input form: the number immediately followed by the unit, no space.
22°F
